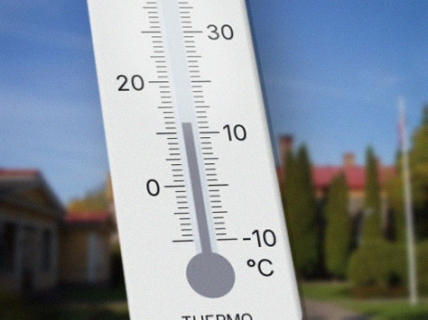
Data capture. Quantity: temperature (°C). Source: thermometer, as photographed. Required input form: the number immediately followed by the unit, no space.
12°C
